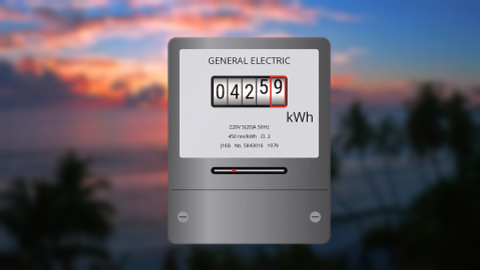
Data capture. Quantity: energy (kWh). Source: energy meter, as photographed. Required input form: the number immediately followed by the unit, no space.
425.9kWh
